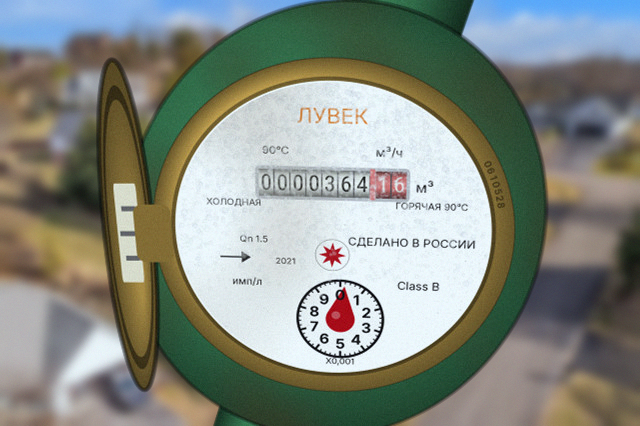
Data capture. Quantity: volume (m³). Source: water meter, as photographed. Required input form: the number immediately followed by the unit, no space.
364.160m³
